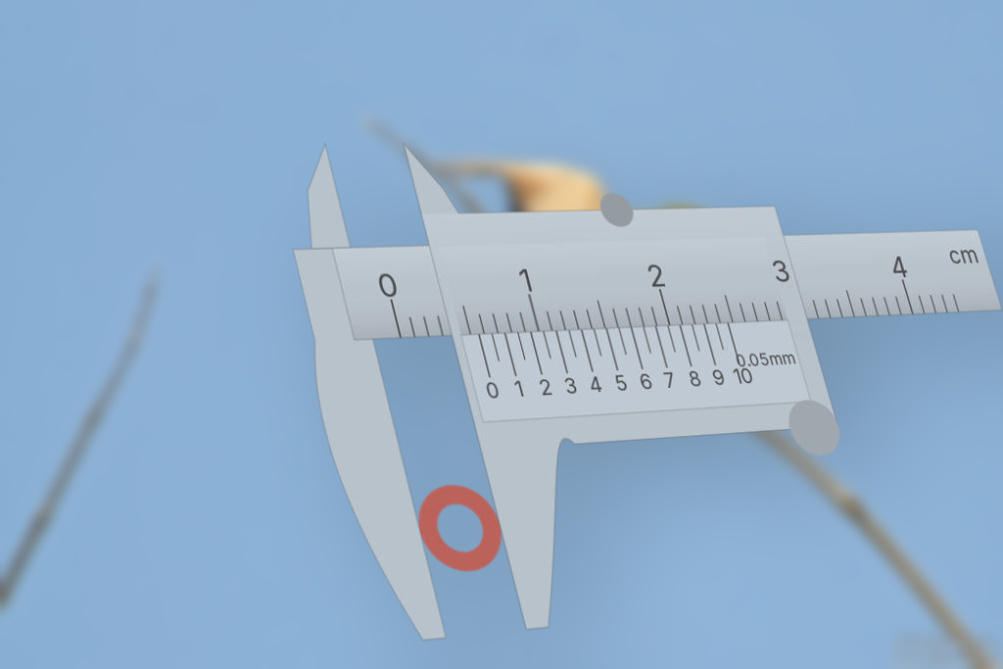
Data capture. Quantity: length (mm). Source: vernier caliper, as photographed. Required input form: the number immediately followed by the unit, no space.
5.6mm
